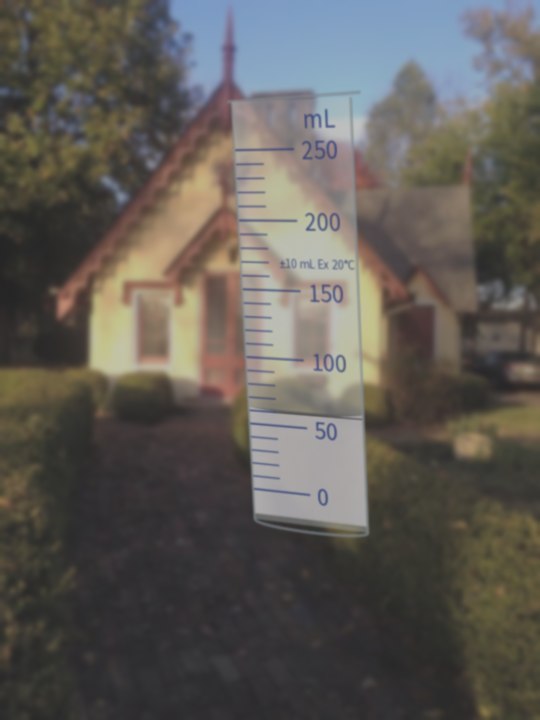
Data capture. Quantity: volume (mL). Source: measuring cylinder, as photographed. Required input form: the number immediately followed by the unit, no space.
60mL
